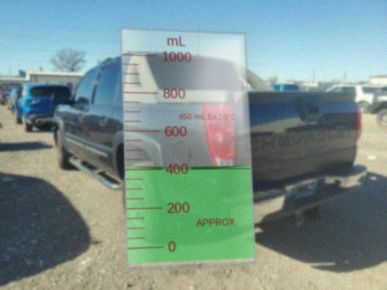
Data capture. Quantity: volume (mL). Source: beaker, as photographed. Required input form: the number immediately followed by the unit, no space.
400mL
